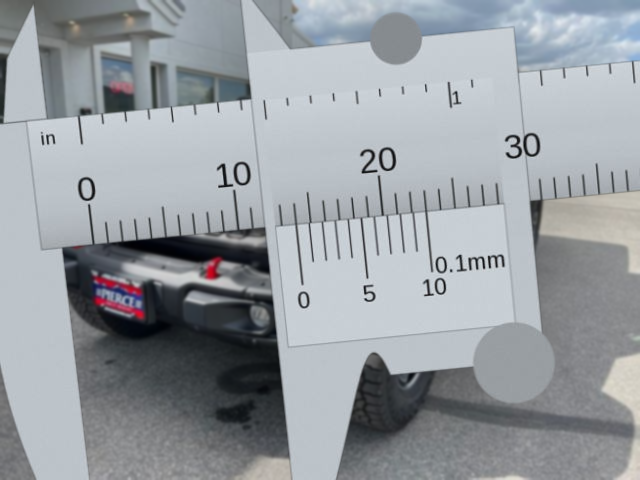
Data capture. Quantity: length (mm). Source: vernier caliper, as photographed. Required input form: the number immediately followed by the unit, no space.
14.0mm
